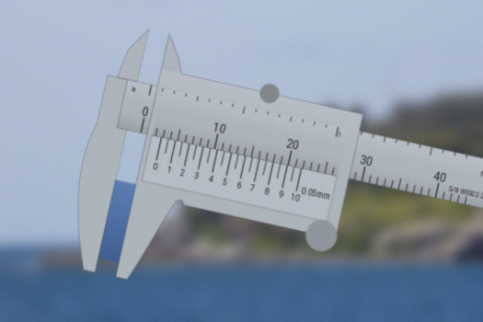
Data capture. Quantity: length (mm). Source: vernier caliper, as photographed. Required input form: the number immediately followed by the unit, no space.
2.8mm
